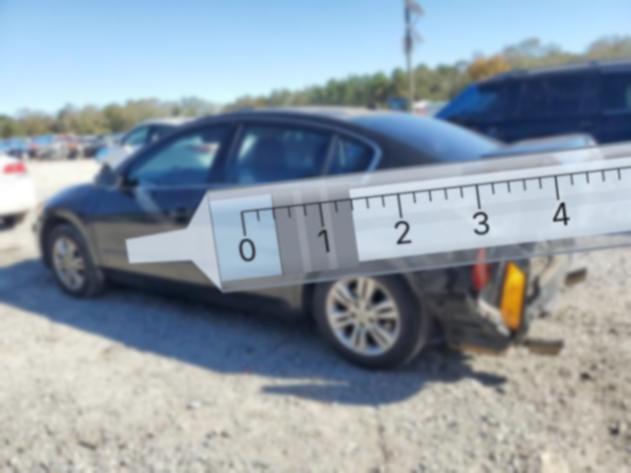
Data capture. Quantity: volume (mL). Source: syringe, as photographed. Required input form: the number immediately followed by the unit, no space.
0.4mL
